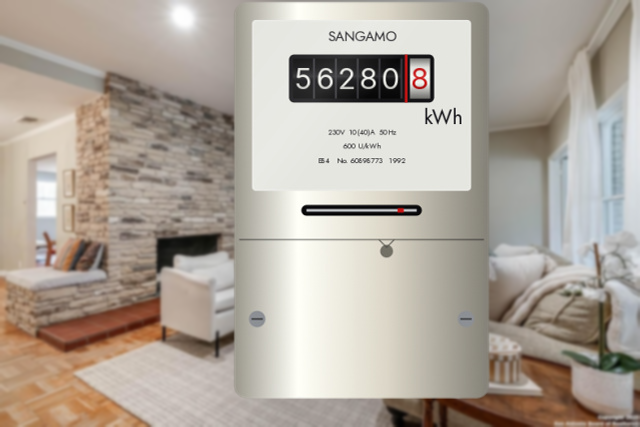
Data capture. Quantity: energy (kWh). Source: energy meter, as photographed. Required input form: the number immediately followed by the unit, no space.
56280.8kWh
